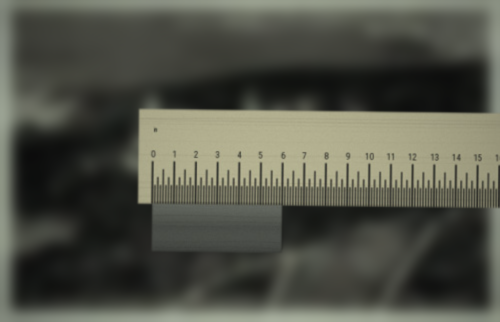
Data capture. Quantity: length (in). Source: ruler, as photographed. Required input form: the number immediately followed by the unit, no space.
6in
